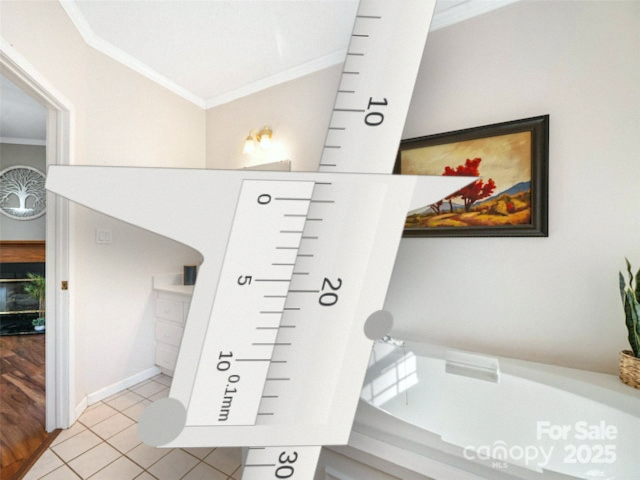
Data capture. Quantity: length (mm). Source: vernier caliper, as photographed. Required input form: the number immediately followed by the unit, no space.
14.9mm
